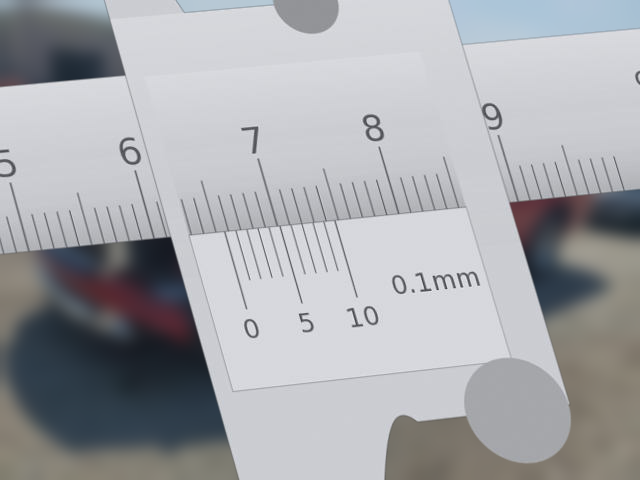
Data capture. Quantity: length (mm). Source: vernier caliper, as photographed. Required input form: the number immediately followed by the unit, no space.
65.7mm
